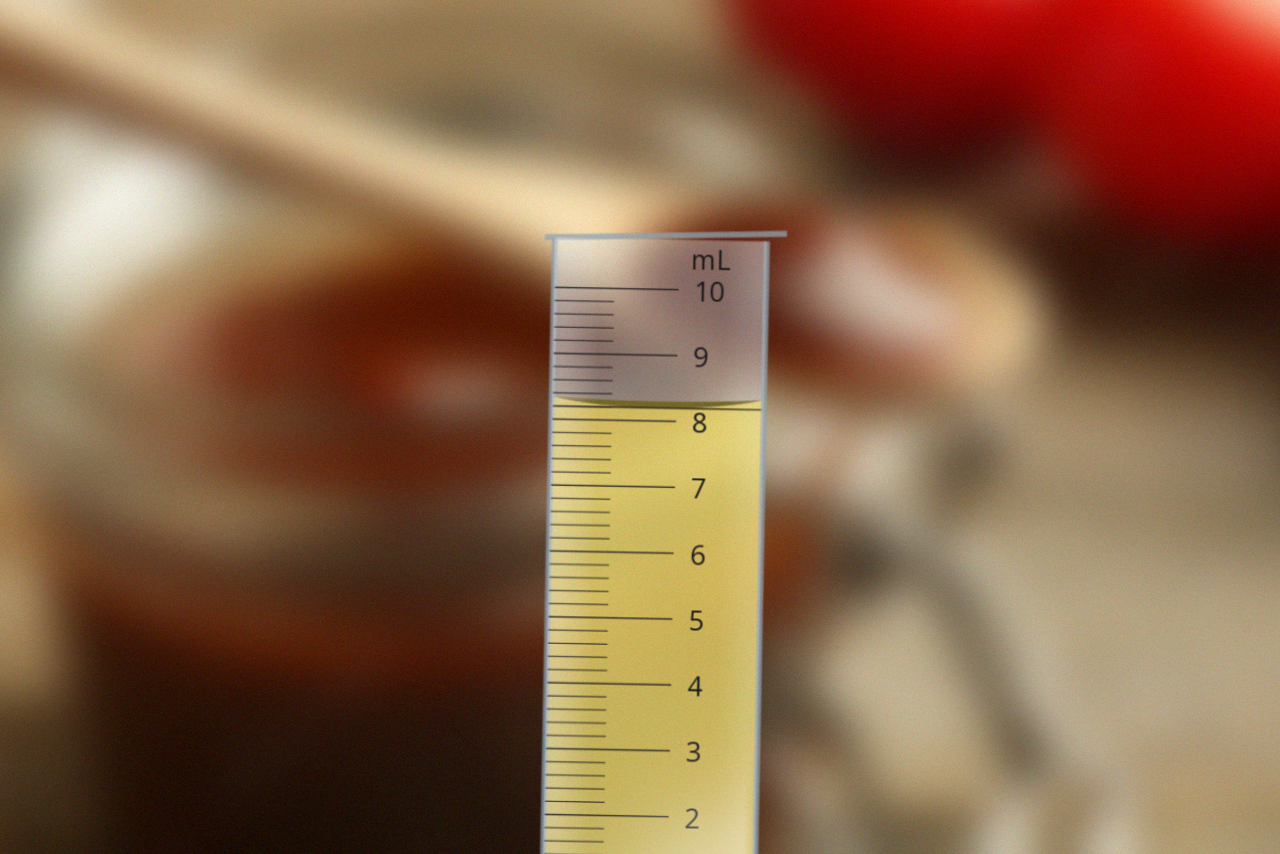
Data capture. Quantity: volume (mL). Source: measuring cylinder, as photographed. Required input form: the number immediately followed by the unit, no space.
8.2mL
